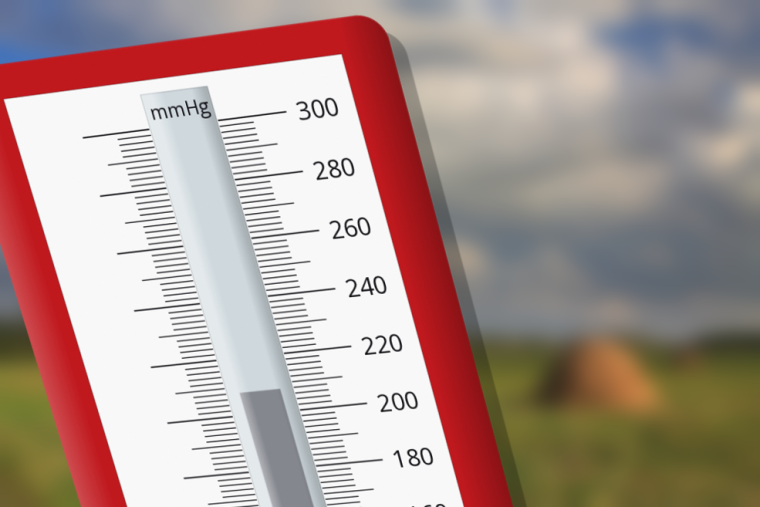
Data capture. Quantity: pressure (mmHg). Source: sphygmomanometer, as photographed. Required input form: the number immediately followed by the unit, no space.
208mmHg
